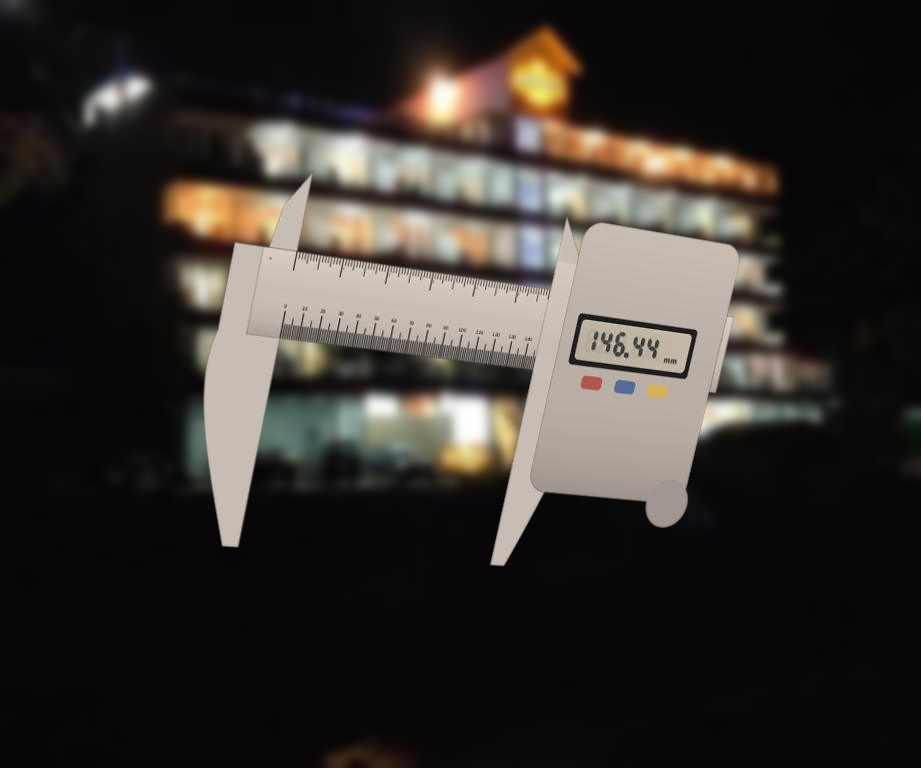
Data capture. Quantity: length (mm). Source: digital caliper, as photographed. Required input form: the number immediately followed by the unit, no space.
146.44mm
